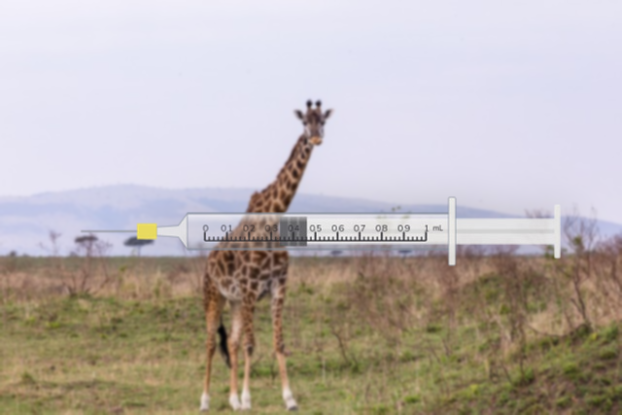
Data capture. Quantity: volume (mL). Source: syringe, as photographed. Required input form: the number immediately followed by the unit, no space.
0.34mL
